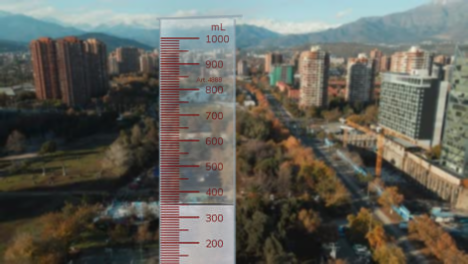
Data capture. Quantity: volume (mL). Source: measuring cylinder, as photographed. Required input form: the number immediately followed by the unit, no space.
350mL
